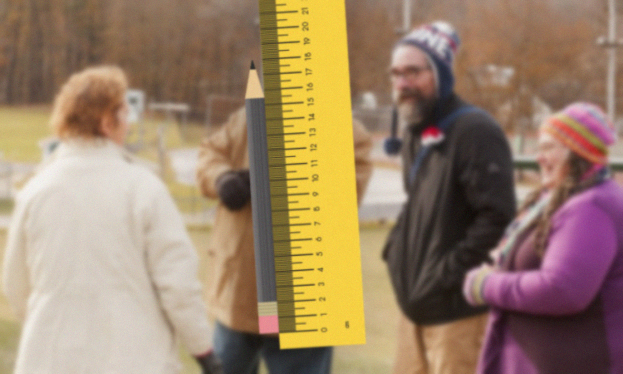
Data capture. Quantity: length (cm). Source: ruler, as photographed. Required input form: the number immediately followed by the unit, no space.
18cm
